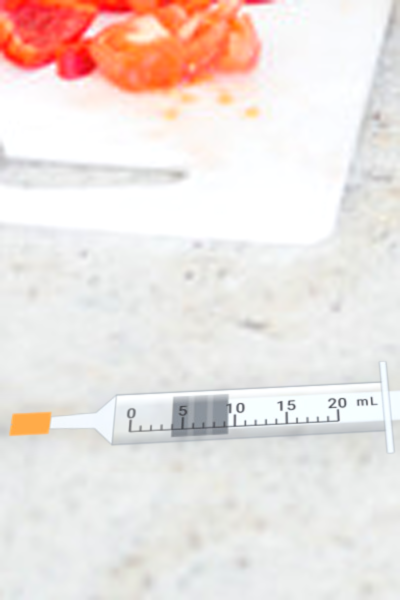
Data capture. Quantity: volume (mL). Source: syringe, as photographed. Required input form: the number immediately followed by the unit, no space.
4mL
